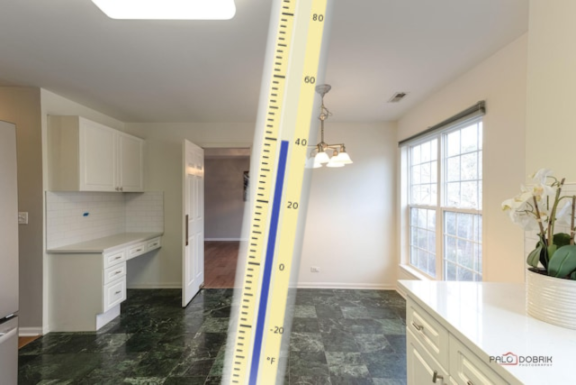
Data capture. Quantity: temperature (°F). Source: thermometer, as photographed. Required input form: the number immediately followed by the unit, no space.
40°F
